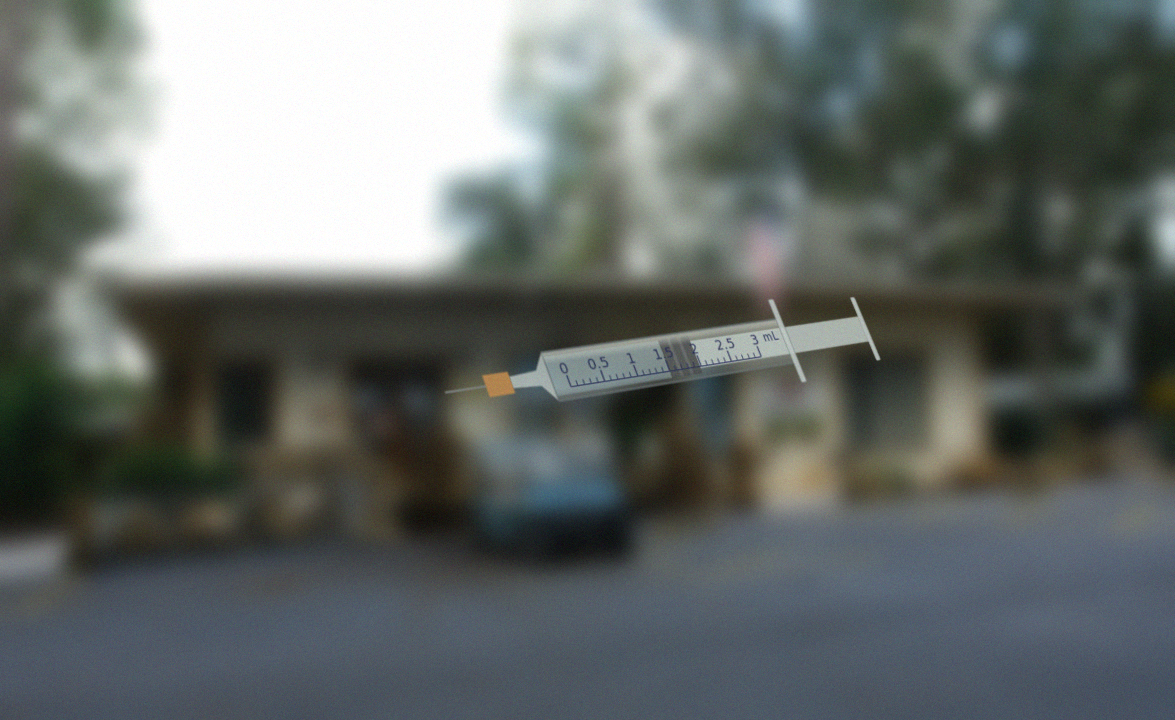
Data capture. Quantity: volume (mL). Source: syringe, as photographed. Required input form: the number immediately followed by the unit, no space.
1.5mL
